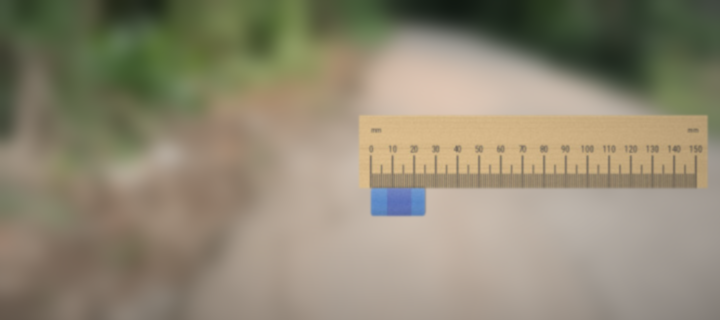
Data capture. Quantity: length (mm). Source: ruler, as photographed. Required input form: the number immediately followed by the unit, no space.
25mm
